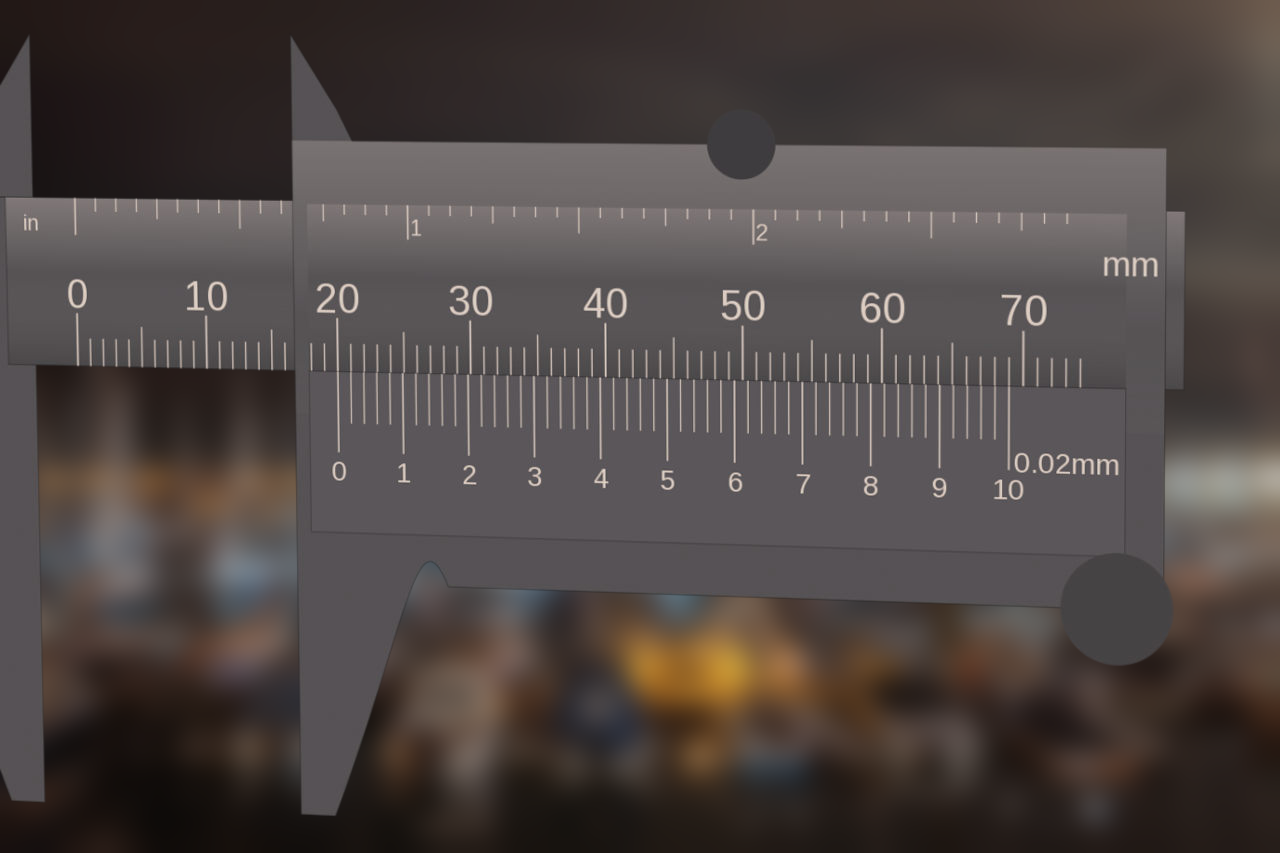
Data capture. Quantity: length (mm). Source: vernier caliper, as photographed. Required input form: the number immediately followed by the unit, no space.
20.0mm
